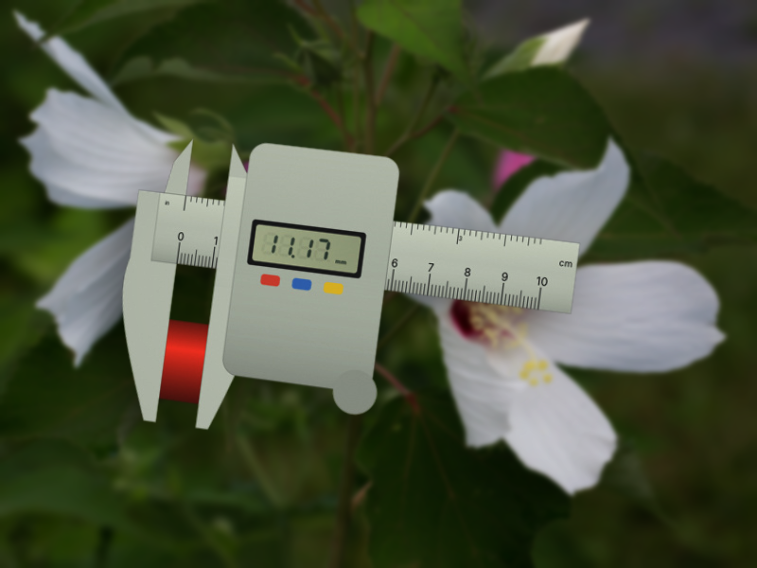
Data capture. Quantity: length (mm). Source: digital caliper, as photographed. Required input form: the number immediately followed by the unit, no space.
11.17mm
